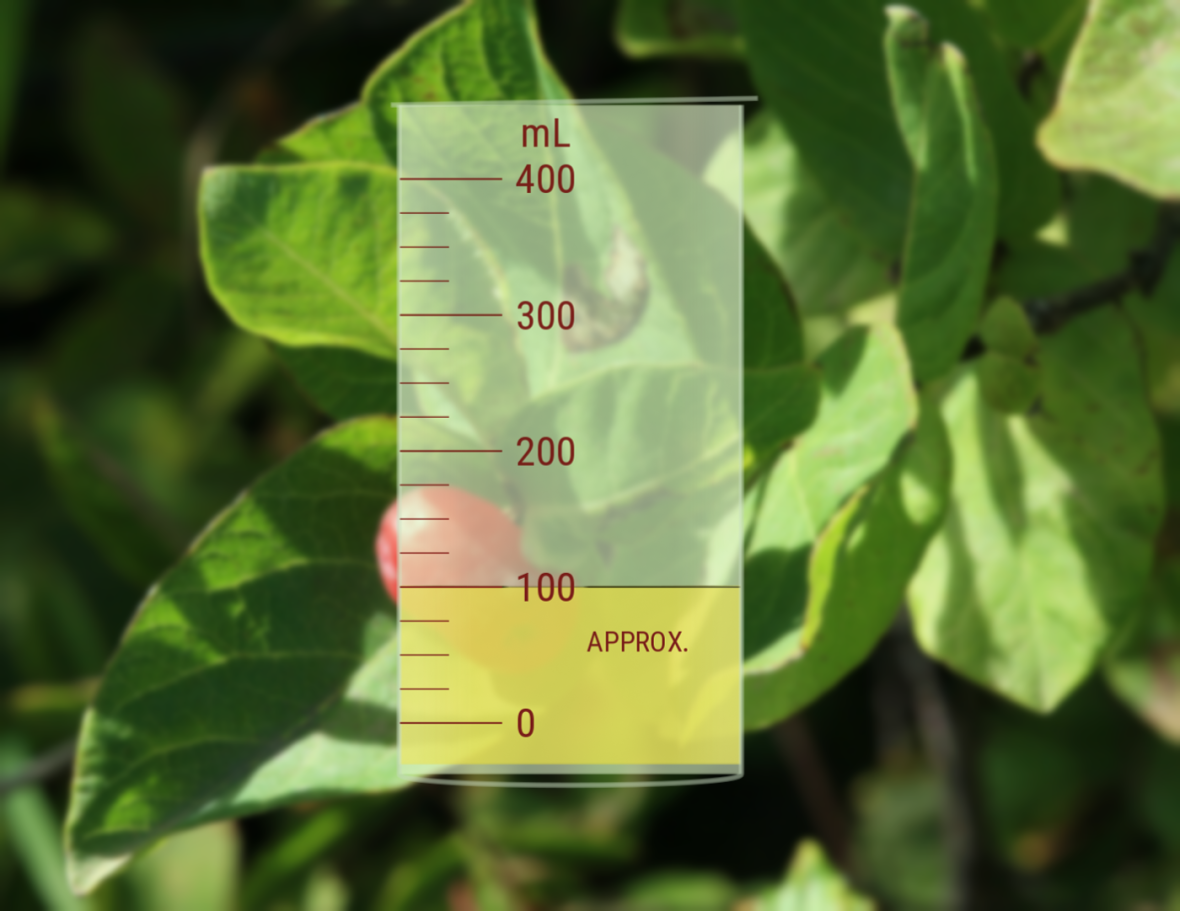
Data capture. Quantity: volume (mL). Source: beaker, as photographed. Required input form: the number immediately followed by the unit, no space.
100mL
